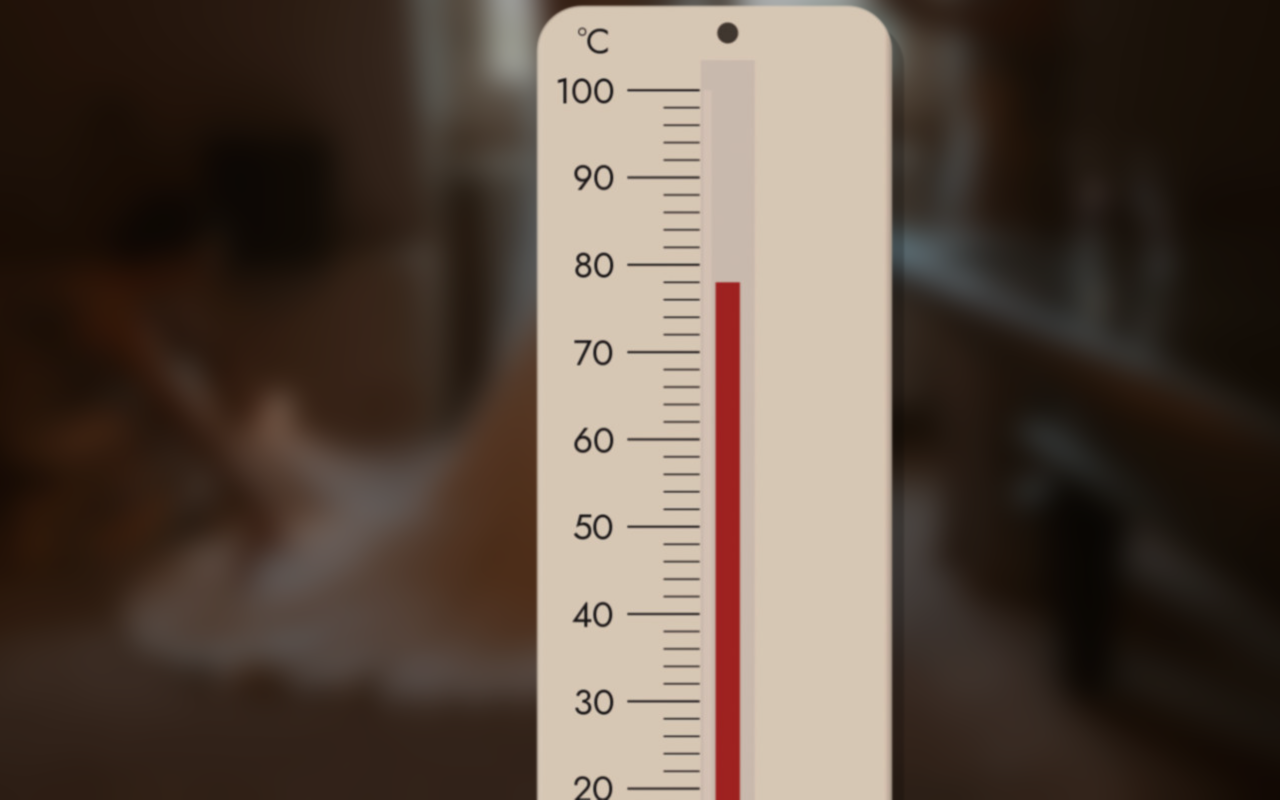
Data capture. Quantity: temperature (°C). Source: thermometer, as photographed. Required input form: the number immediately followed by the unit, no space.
78°C
